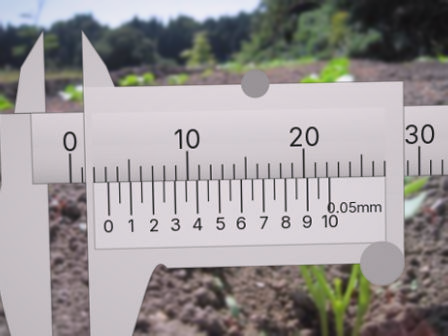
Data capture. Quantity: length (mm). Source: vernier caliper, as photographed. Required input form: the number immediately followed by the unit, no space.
3.2mm
